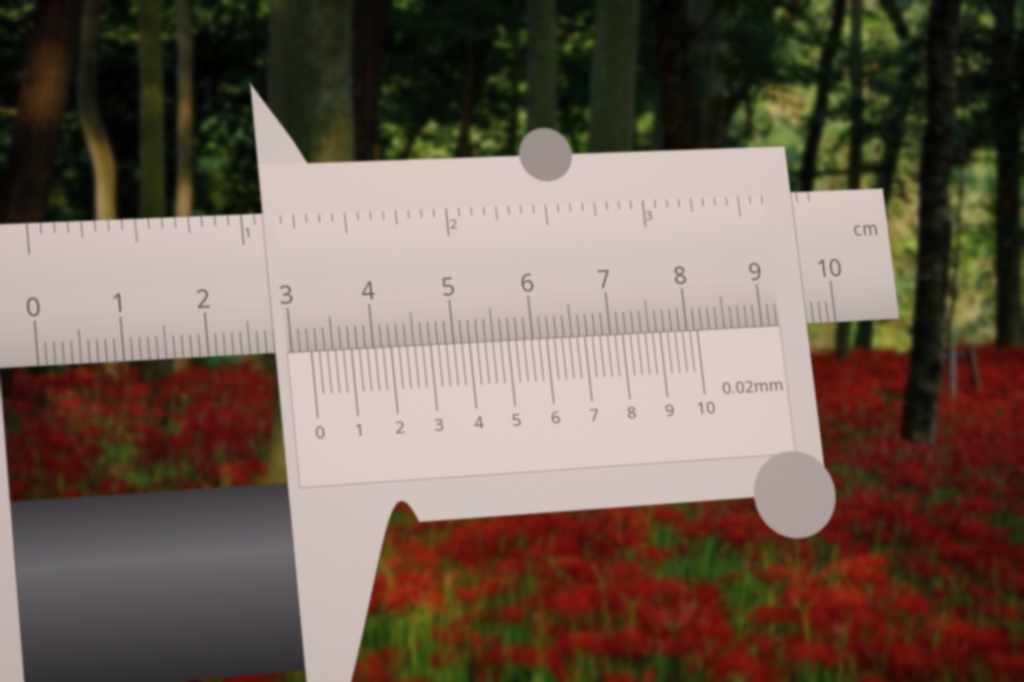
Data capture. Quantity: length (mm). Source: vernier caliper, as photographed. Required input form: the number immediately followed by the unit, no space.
32.4mm
